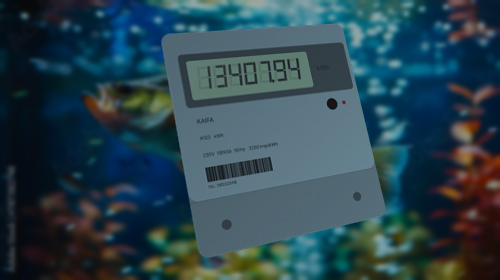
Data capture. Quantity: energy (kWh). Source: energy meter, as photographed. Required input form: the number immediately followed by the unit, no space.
13407.94kWh
